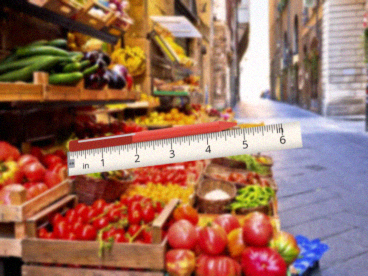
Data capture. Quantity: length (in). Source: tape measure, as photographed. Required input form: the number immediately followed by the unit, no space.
5in
